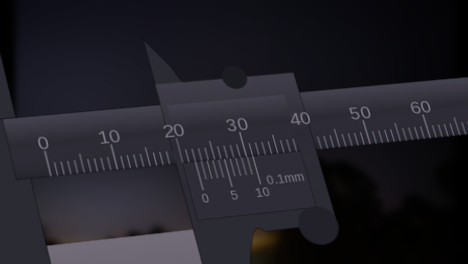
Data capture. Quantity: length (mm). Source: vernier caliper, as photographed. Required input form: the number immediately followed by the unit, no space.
22.0mm
